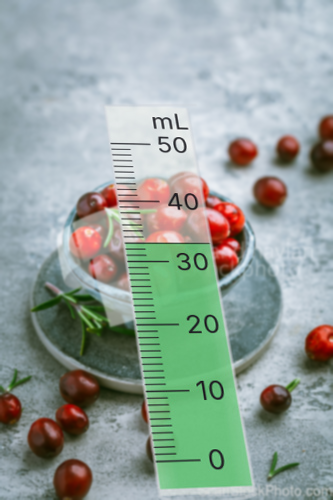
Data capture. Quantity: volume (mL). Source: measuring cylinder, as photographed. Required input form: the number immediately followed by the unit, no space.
33mL
